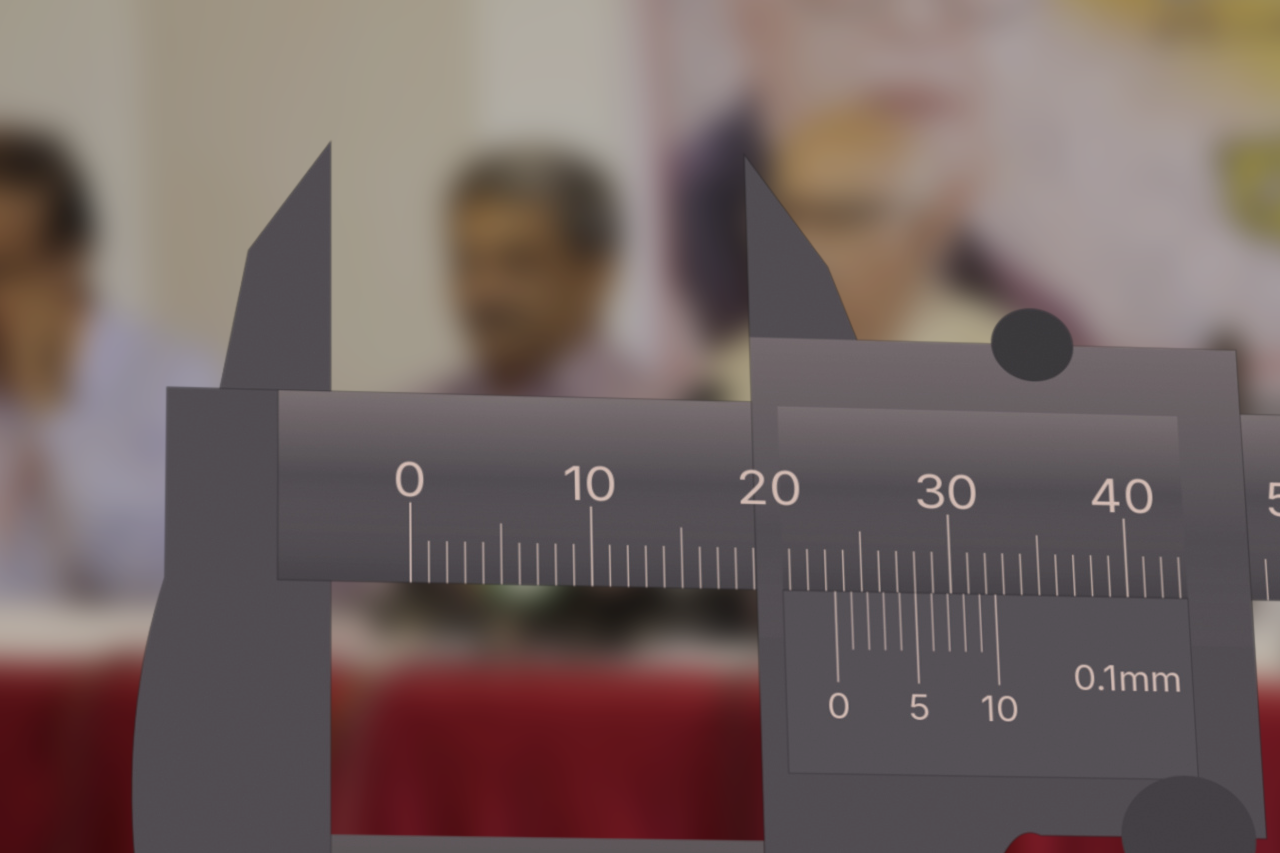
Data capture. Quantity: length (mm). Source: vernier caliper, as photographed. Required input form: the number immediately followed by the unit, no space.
23.5mm
